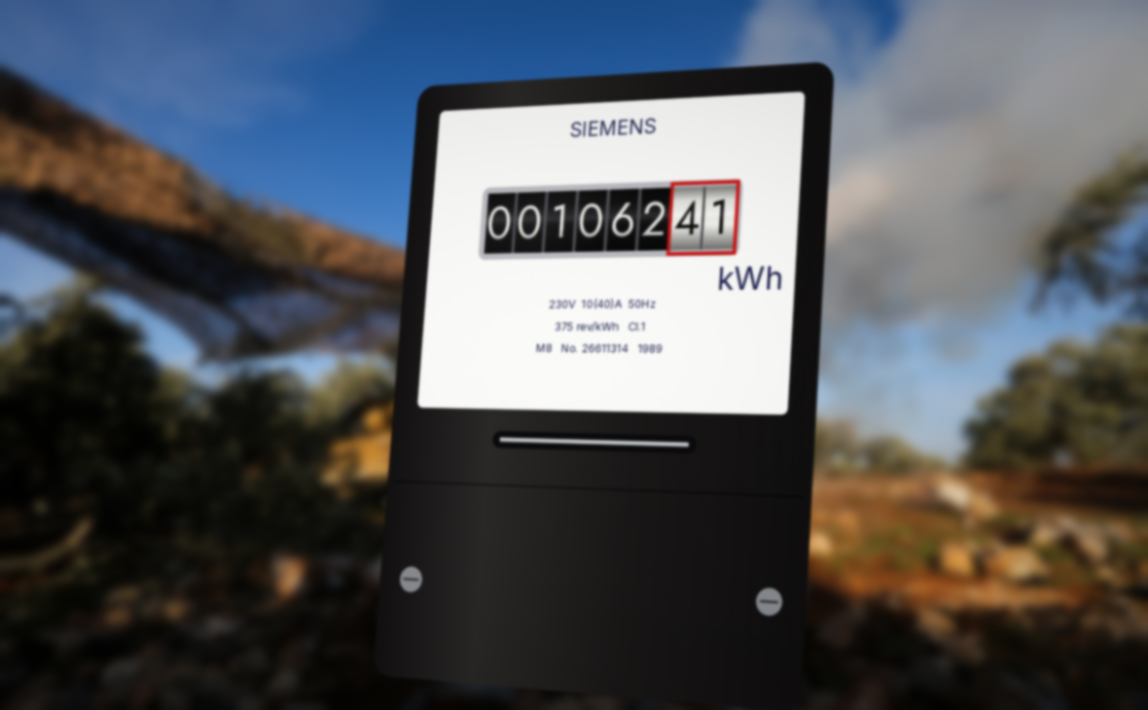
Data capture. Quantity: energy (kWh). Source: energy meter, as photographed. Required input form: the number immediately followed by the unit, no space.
1062.41kWh
